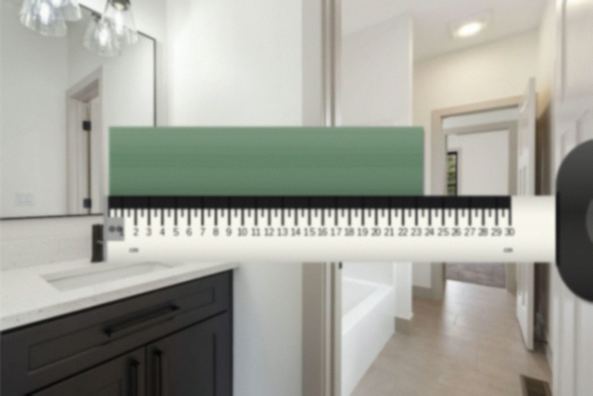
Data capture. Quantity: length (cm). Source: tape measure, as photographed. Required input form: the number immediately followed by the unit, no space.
23.5cm
